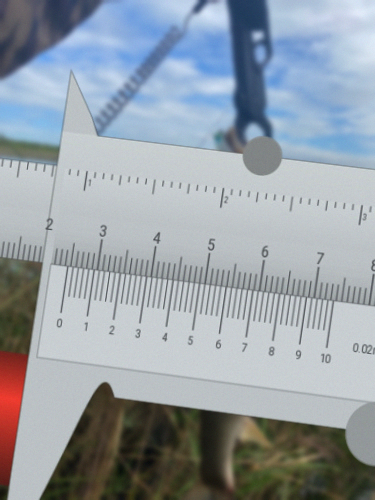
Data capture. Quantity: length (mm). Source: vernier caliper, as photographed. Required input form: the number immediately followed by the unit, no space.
24.5mm
